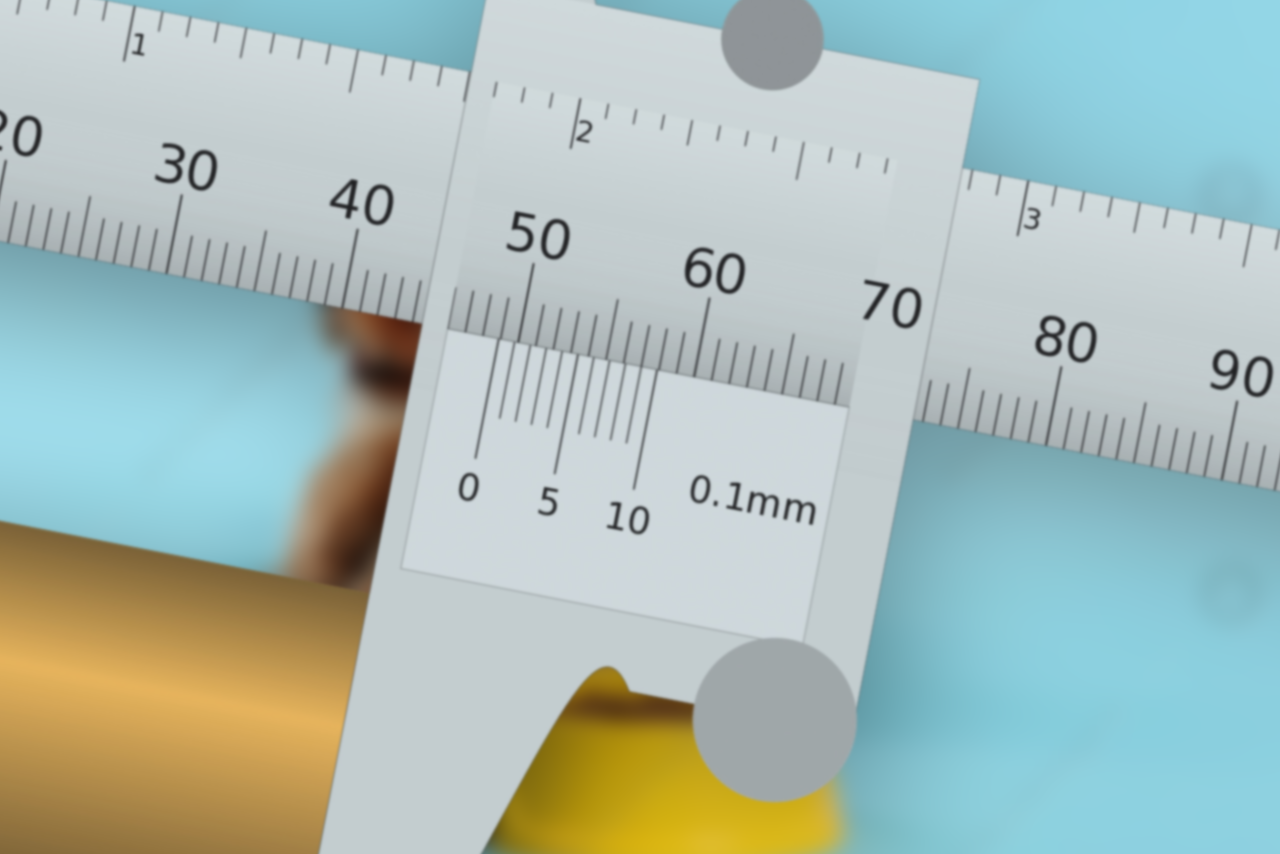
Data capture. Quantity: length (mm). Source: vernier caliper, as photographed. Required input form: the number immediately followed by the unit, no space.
48.9mm
